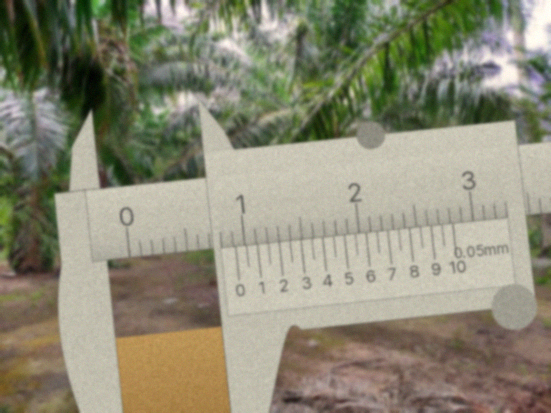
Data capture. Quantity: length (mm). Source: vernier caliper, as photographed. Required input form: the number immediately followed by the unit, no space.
9.2mm
